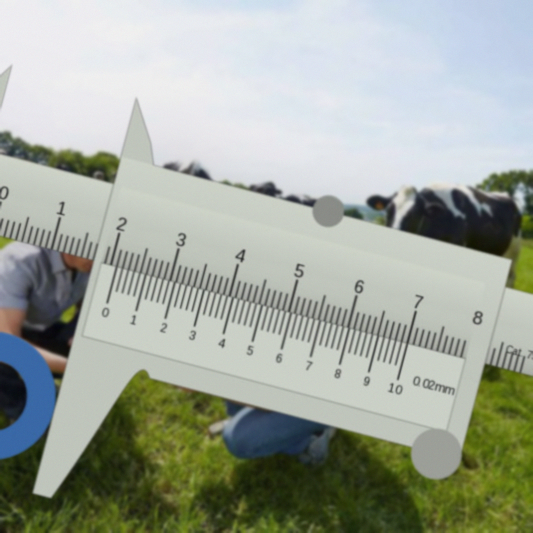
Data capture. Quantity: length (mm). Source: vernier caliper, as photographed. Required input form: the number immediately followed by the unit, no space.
21.0mm
